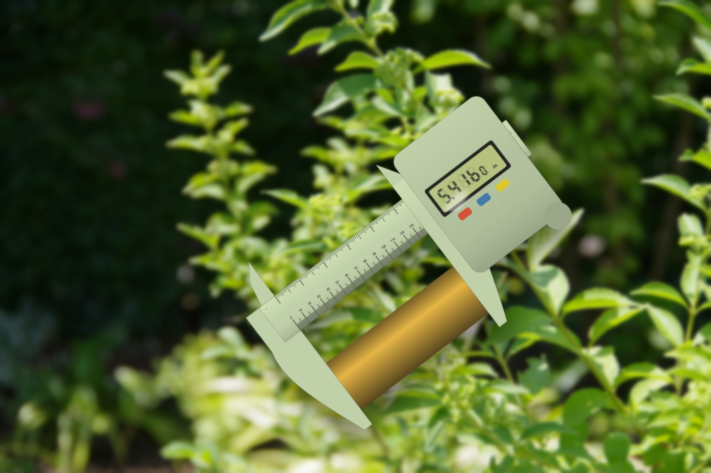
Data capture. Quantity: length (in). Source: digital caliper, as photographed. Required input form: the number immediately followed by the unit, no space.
5.4160in
